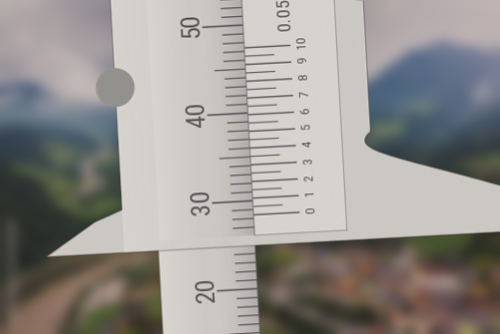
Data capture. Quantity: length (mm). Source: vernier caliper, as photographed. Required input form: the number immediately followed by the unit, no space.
28.4mm
